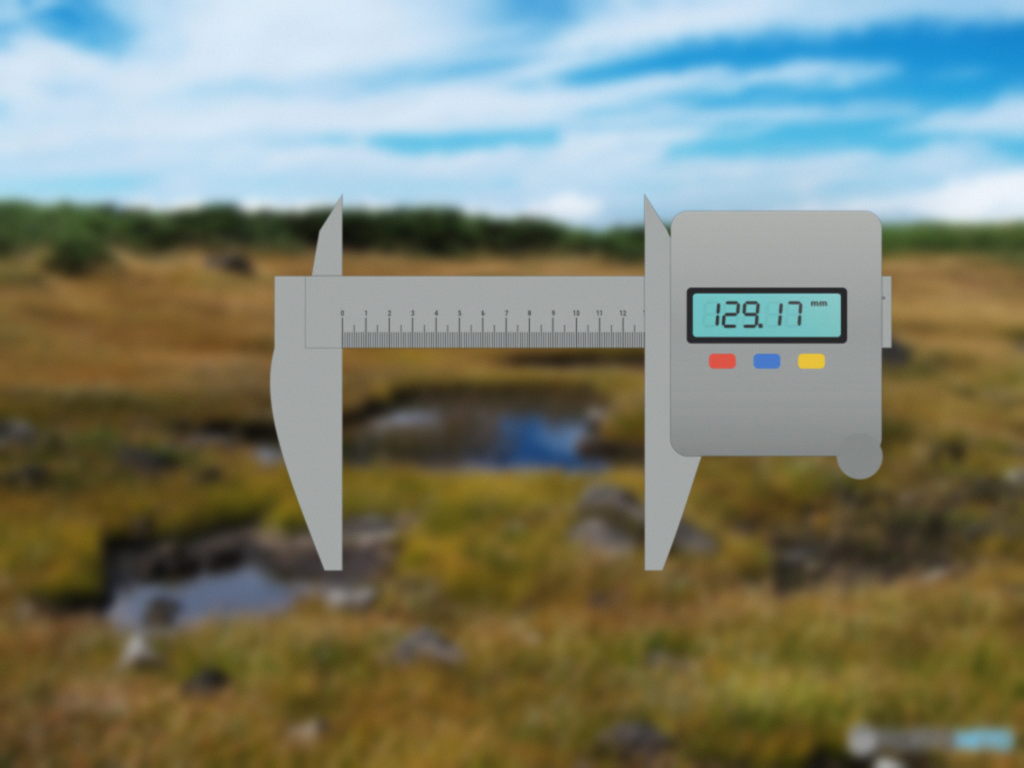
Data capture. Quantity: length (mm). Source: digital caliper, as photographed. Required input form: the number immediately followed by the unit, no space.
129.17mm
